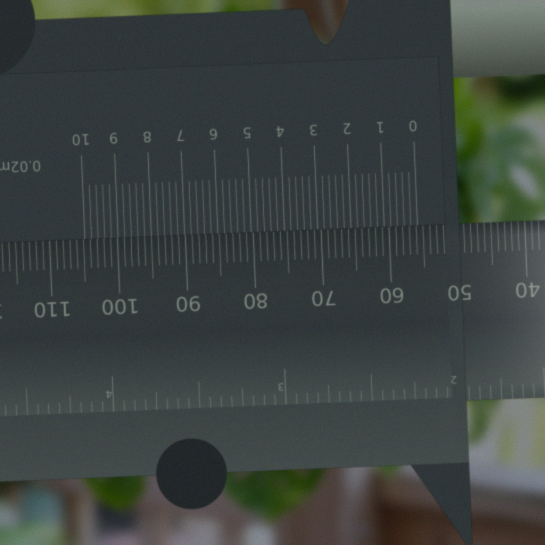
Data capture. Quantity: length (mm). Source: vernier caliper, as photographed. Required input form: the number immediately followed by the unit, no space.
55.8mm
